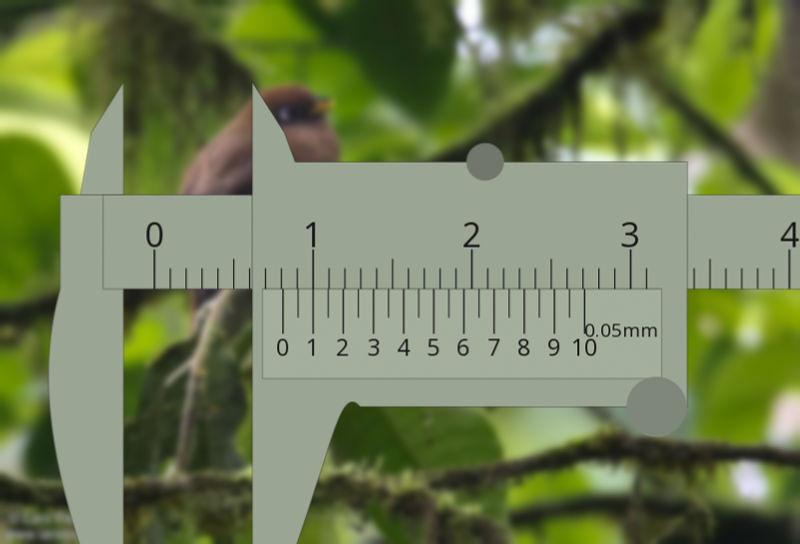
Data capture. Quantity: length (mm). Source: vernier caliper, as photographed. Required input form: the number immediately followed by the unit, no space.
8.1mm
